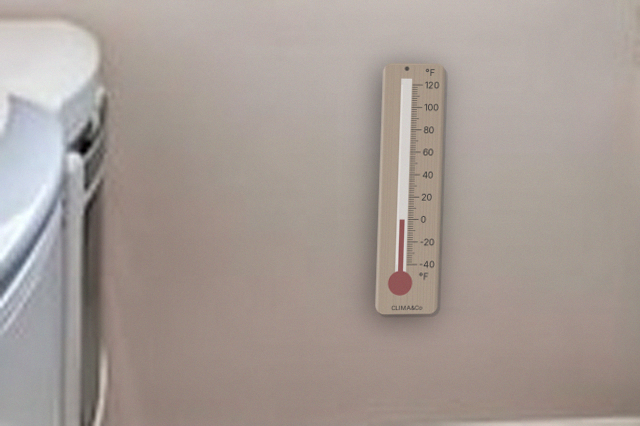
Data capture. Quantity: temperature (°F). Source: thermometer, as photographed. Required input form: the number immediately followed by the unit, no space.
0°F
